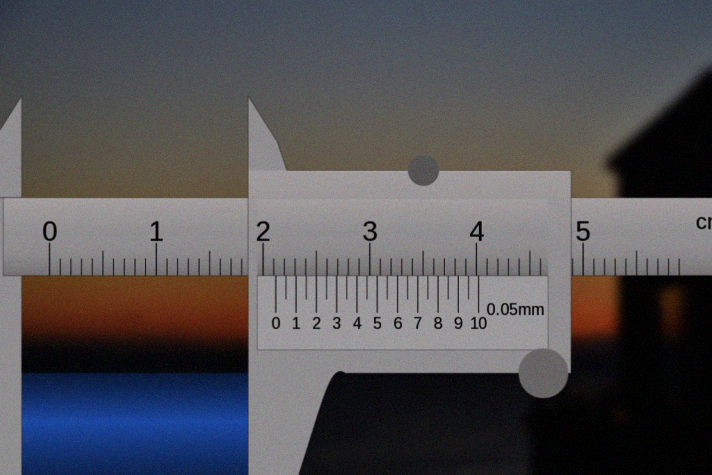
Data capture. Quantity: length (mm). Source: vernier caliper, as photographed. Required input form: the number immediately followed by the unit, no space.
21.2mm
